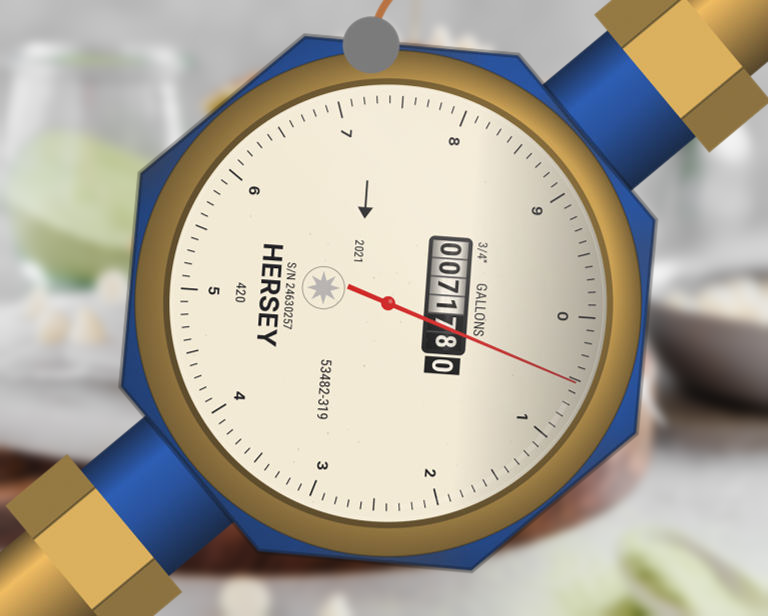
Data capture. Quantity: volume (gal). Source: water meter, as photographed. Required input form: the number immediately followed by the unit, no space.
71780.5gal
